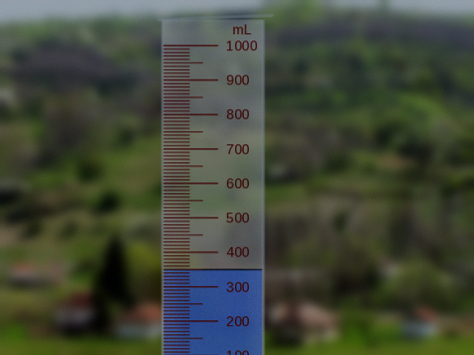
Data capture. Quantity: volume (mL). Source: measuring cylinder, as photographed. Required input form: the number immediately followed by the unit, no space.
350mL
